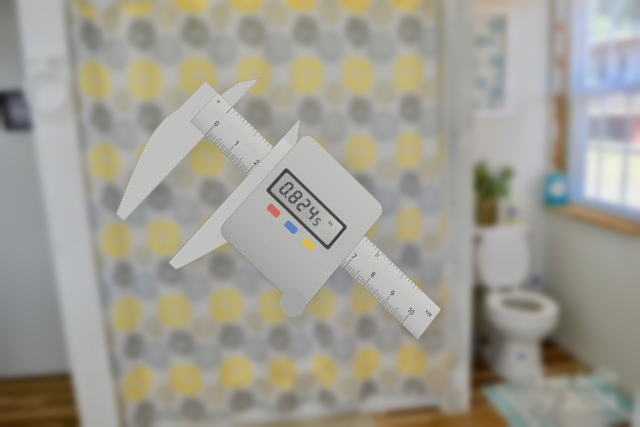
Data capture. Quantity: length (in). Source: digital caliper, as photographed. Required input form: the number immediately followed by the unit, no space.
0.8245in
